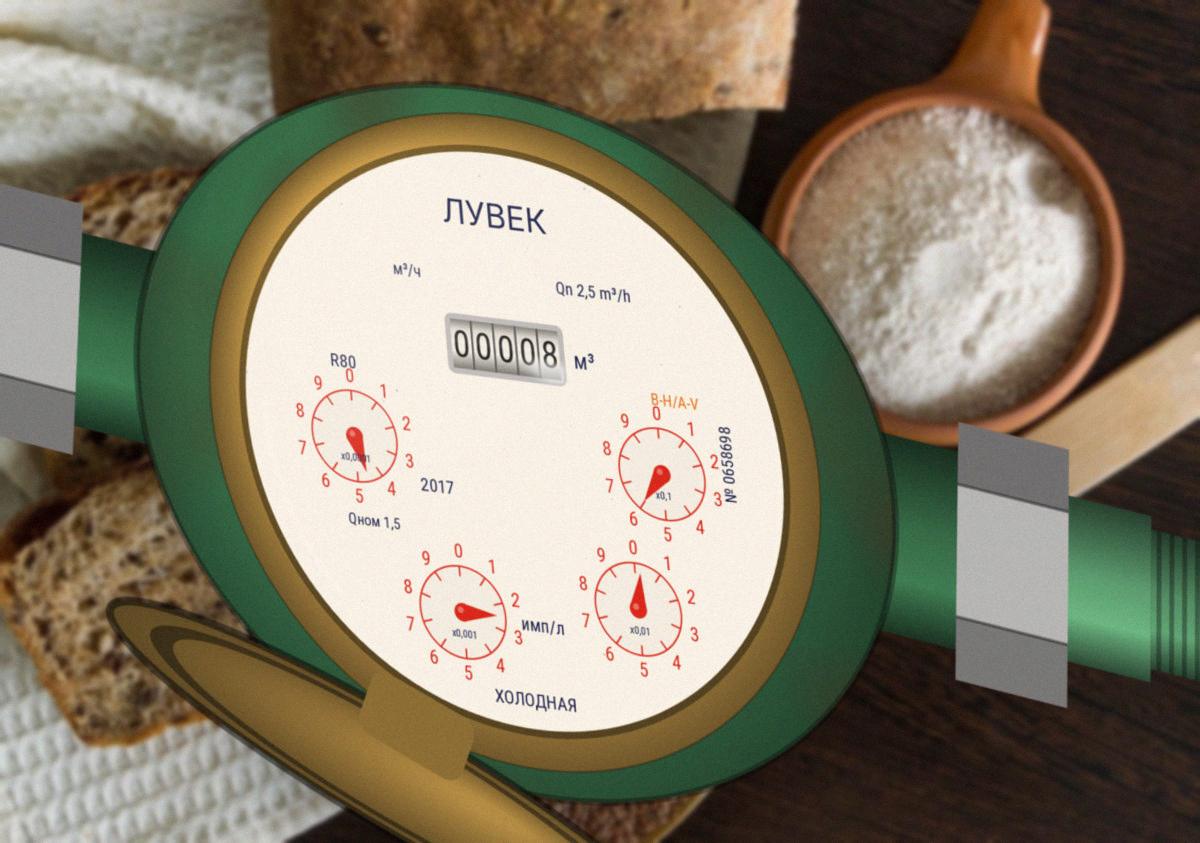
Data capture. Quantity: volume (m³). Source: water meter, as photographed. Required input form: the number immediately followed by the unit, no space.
8.6024m³
